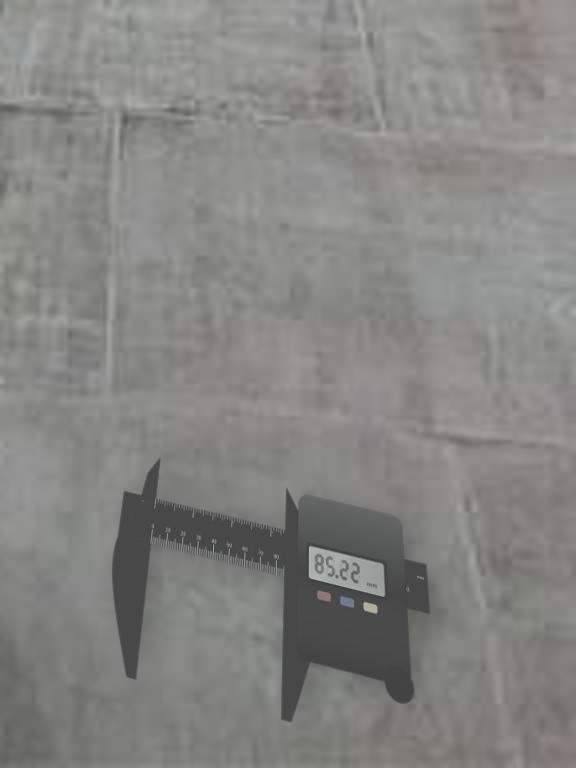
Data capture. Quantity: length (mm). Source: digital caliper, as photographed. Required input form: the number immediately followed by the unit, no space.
85.22mm
